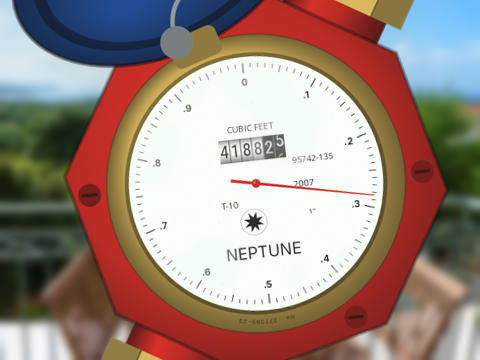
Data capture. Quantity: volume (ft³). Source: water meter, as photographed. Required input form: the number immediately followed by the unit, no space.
418825.28ft³
